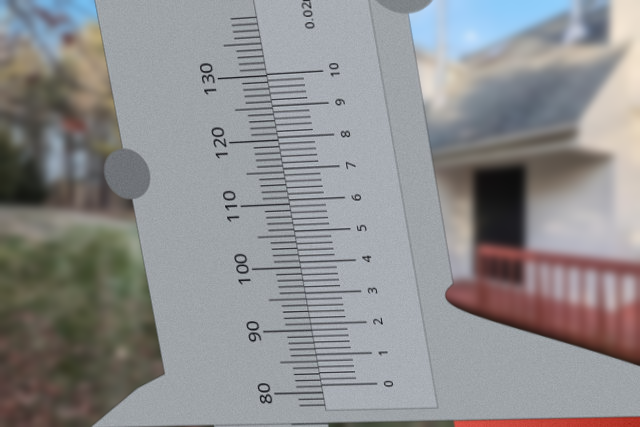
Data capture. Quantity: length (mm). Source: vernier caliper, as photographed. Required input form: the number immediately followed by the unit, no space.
81.2mm
